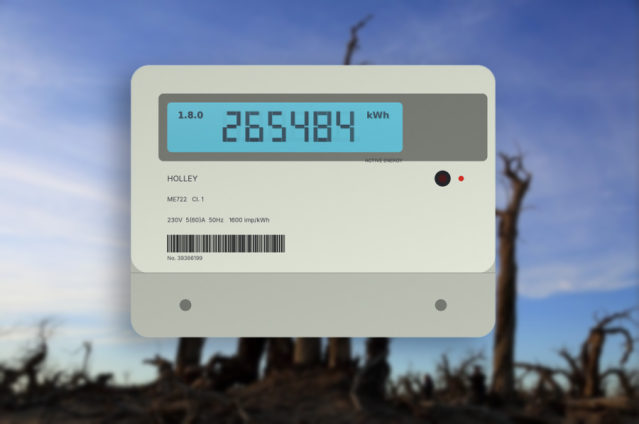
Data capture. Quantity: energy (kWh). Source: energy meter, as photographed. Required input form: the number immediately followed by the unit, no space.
265484kWh
